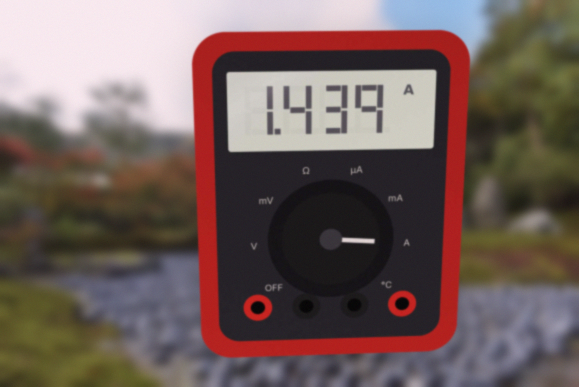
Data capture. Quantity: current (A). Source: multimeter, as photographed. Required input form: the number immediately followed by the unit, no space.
1.439A
